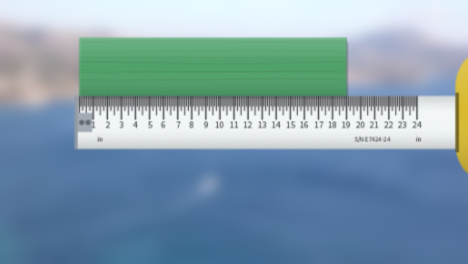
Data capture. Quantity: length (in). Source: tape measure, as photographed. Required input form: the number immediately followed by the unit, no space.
19in
